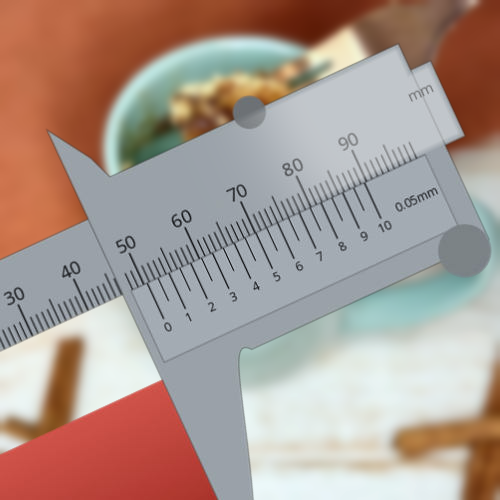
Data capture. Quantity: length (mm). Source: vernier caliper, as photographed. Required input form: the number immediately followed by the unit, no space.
50.6mm
